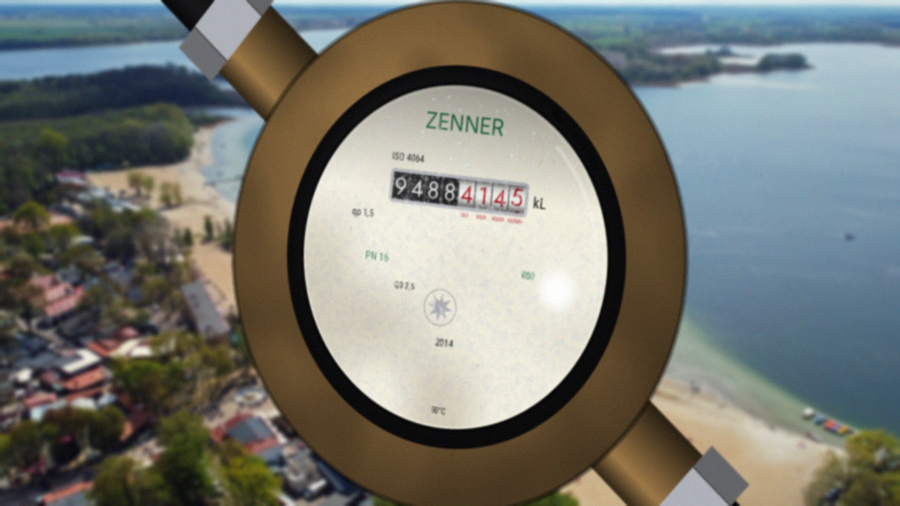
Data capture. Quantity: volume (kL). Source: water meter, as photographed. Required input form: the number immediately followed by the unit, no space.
9488.4145kL
